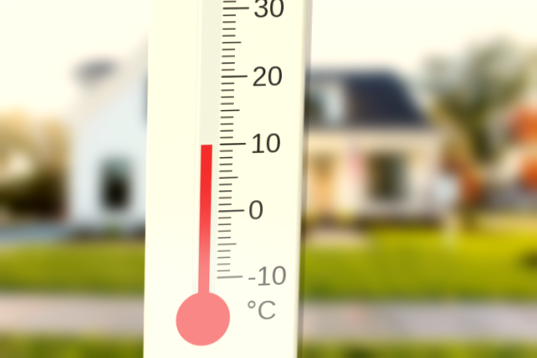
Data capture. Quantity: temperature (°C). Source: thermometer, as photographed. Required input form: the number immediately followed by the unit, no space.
10°C
